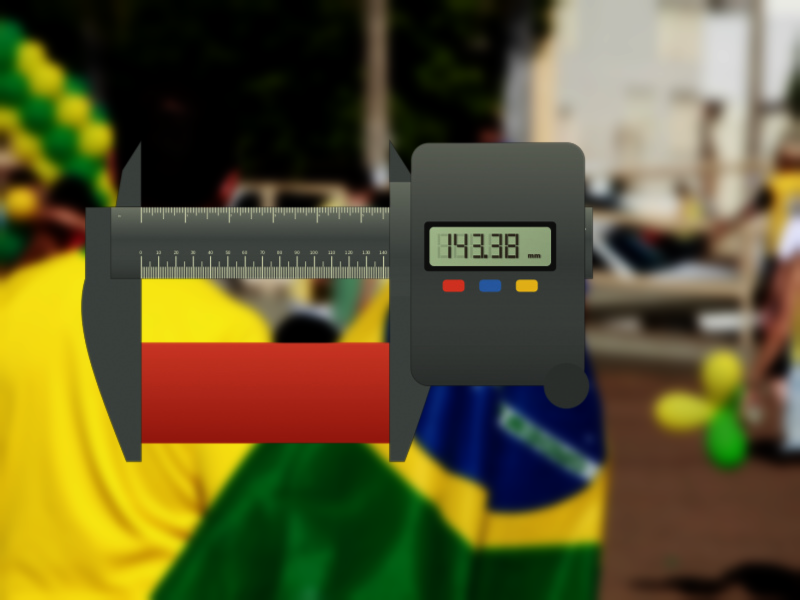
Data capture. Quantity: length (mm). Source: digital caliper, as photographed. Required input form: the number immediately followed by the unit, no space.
143.38mm
